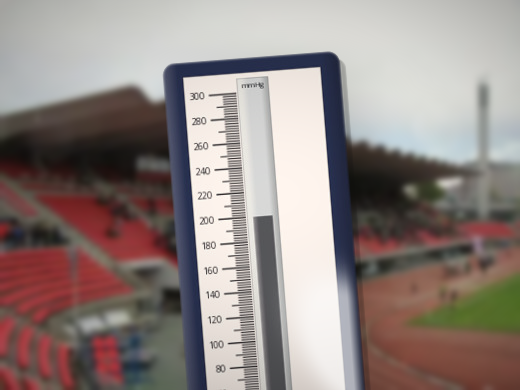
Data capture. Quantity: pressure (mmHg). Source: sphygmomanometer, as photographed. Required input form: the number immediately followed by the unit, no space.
200mmHg
